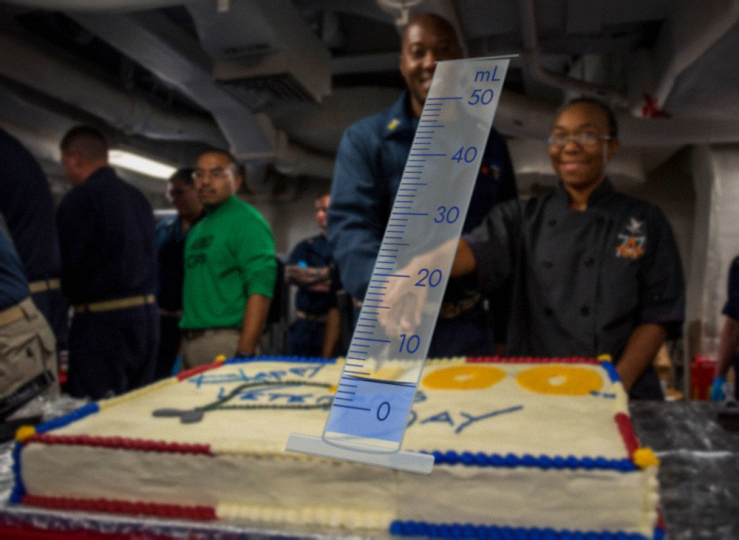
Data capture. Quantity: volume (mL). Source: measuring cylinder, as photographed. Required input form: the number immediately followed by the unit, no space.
4mL
